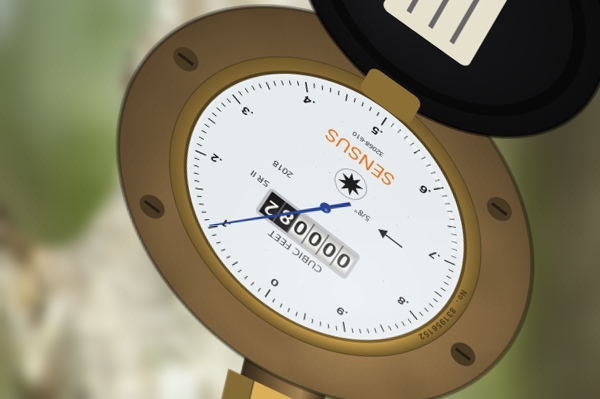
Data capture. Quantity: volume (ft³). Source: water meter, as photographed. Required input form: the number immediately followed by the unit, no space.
82.10ft³
